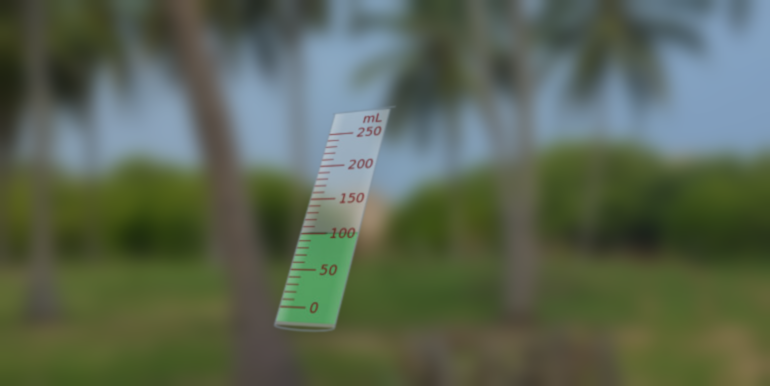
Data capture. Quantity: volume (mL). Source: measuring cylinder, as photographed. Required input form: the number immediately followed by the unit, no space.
100mL
